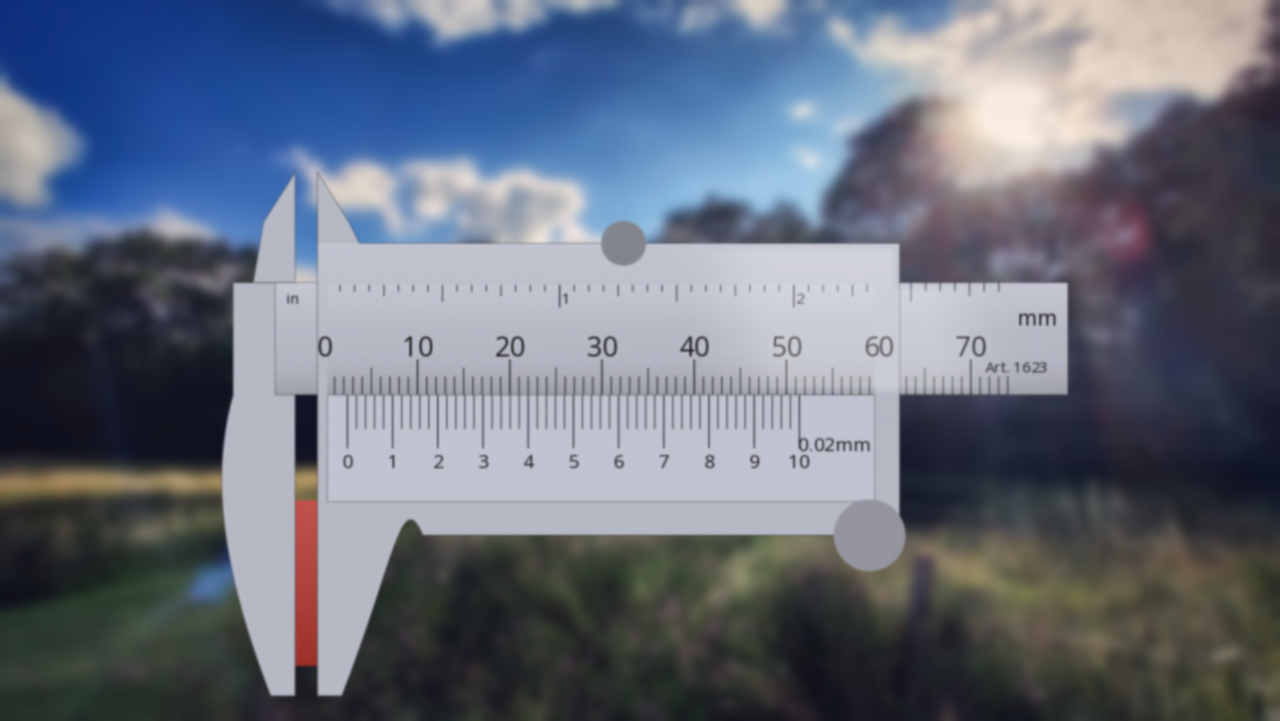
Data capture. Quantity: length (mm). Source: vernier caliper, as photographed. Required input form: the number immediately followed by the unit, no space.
2.4mm
